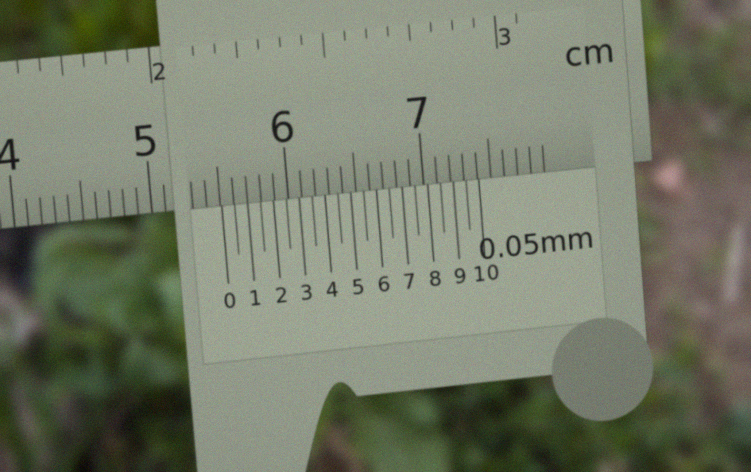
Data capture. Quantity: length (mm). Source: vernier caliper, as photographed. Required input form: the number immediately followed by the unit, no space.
55.1mm
